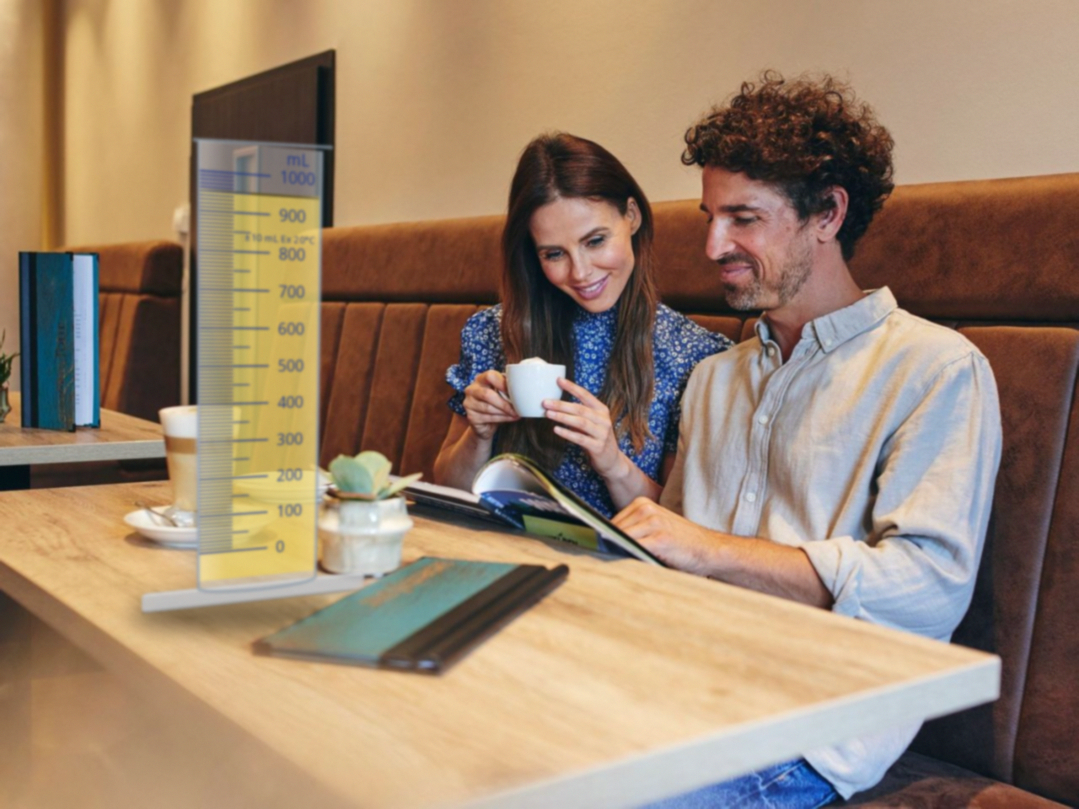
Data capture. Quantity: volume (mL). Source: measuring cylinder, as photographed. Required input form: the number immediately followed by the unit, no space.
950mL
